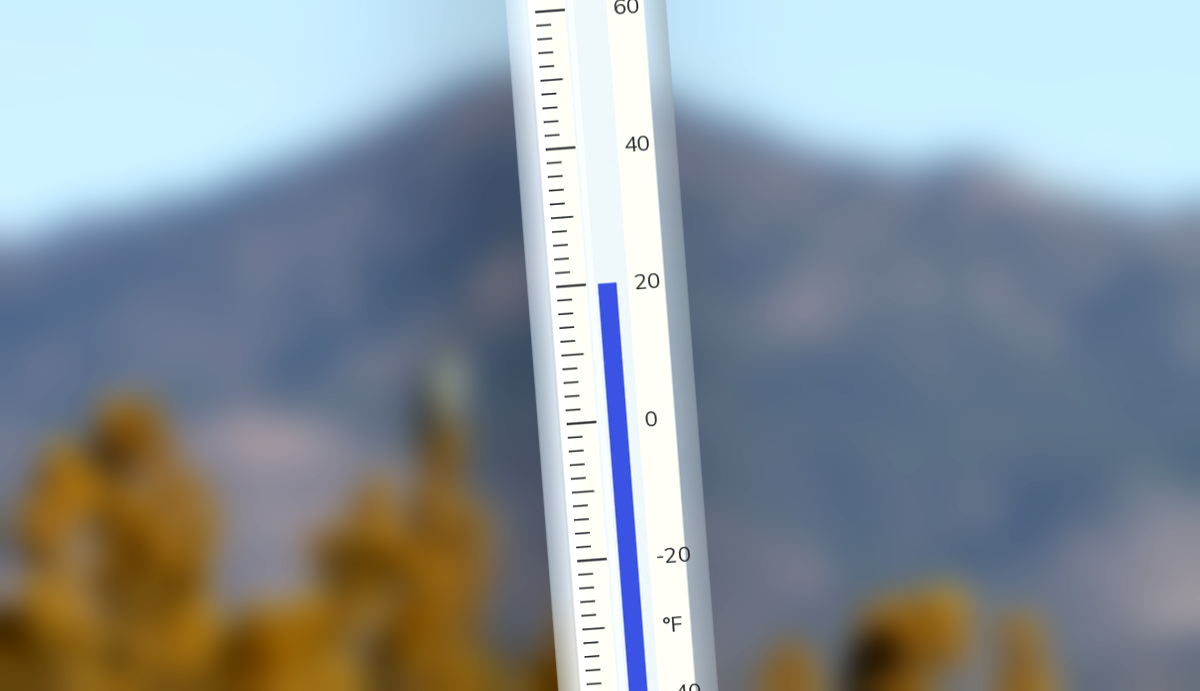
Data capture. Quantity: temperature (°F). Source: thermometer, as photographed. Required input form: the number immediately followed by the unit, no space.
20°F
